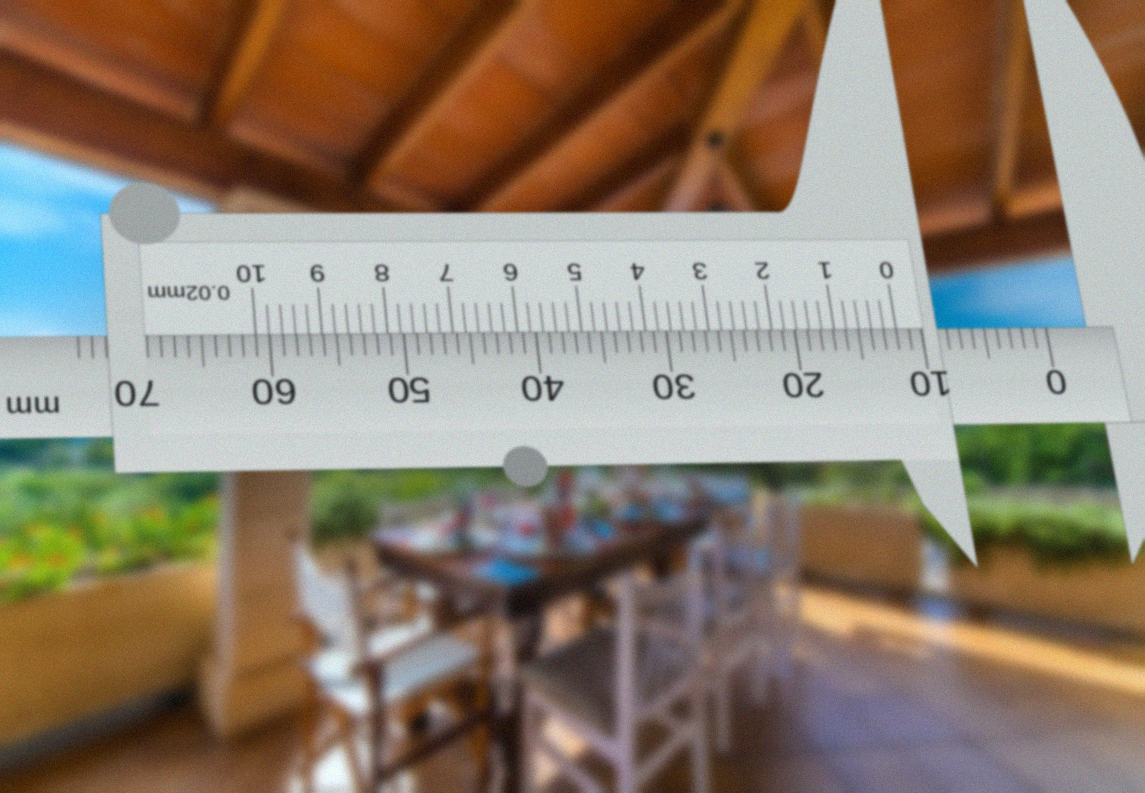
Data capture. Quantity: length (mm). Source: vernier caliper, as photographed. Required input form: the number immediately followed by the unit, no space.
12.0mm
